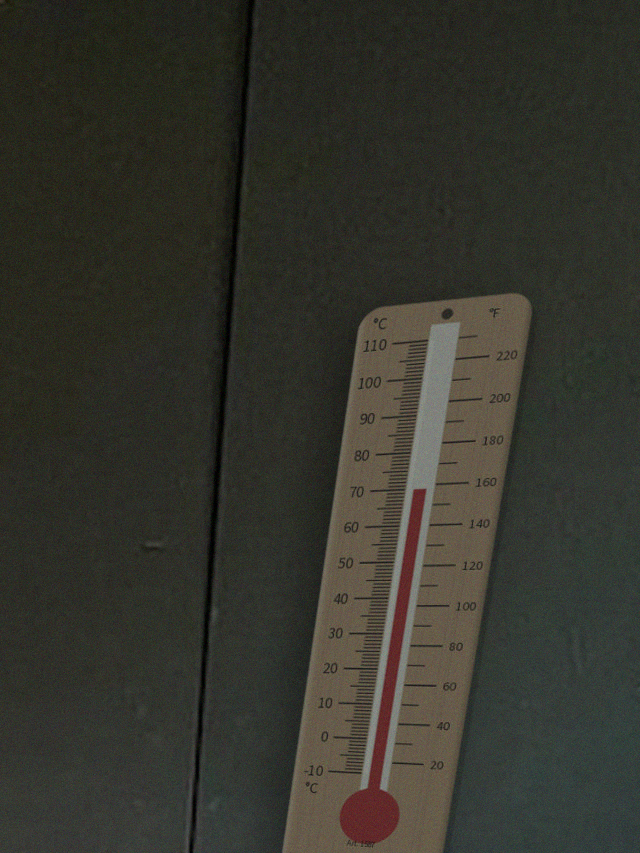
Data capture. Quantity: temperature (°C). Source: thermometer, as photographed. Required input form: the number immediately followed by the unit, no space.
70°C
